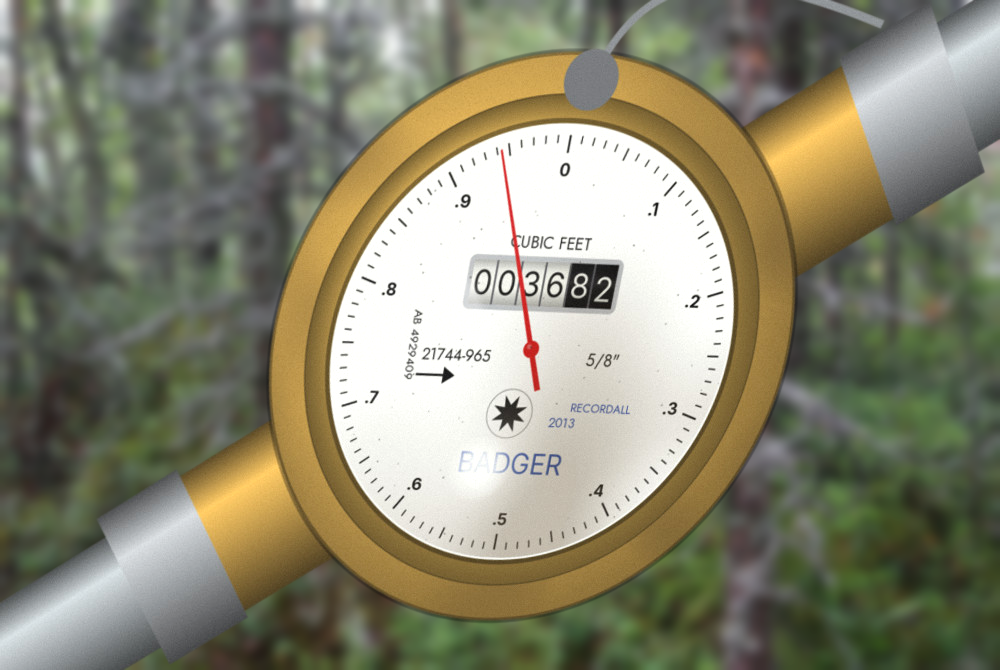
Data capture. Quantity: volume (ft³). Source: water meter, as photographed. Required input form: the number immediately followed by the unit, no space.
3681.94ft³
